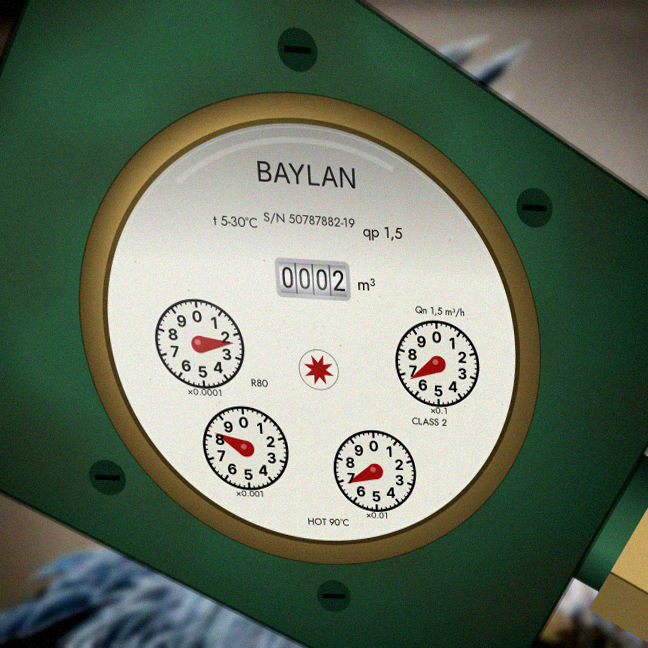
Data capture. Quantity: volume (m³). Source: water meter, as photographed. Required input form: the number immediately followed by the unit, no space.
2.6682m³
